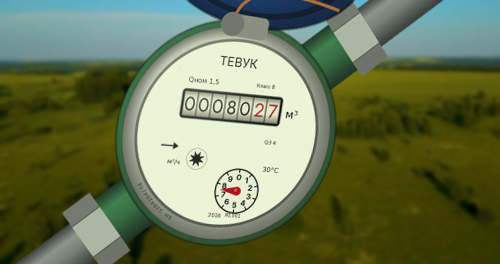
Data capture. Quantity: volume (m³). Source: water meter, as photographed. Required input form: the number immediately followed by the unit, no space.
80.277m³
